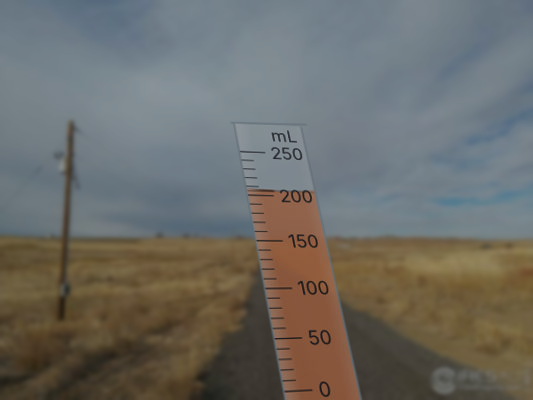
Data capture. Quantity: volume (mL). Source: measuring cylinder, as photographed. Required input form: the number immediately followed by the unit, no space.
205mL
